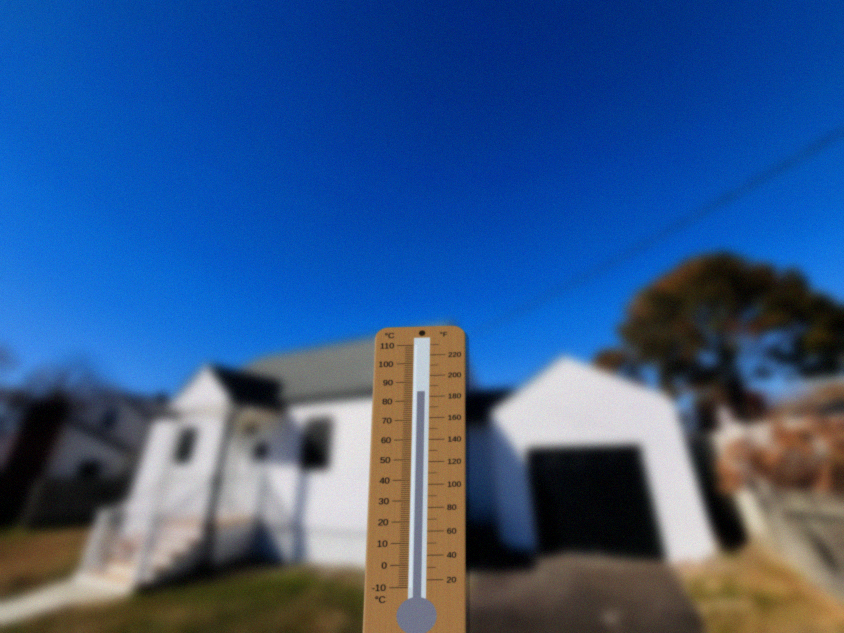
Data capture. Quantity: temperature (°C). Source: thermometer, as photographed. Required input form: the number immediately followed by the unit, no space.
85°C
